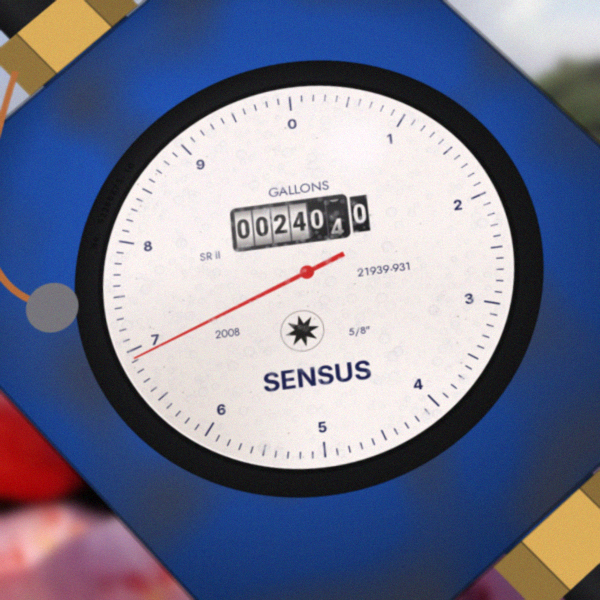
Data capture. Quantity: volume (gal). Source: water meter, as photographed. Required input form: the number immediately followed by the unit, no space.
24036.9gal
